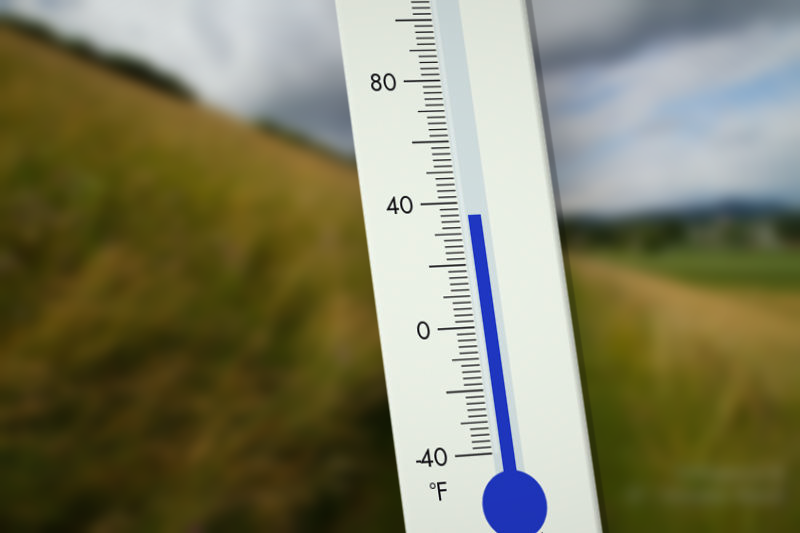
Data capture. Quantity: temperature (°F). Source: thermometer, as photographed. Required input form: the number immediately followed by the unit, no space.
36°F
